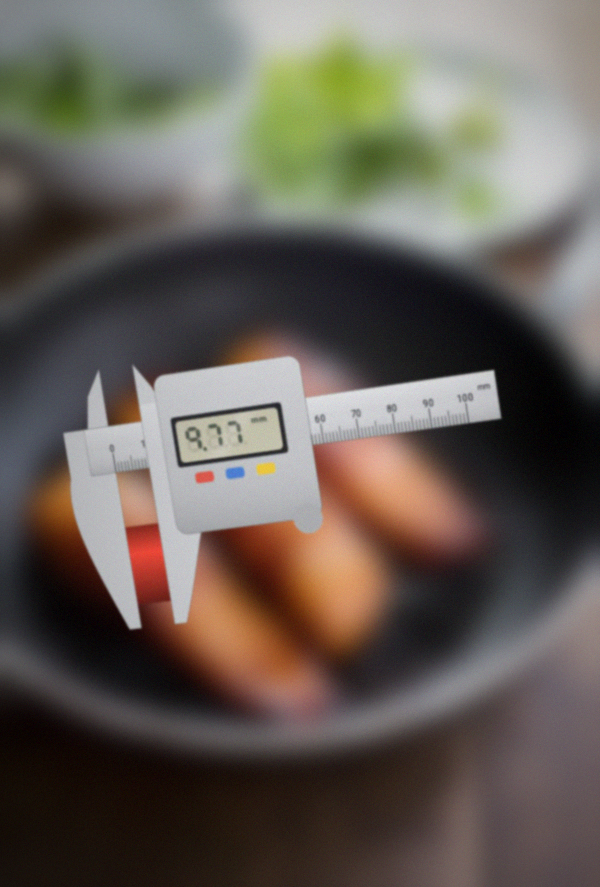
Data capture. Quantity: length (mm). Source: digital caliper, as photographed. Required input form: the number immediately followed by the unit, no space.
9.77mm
